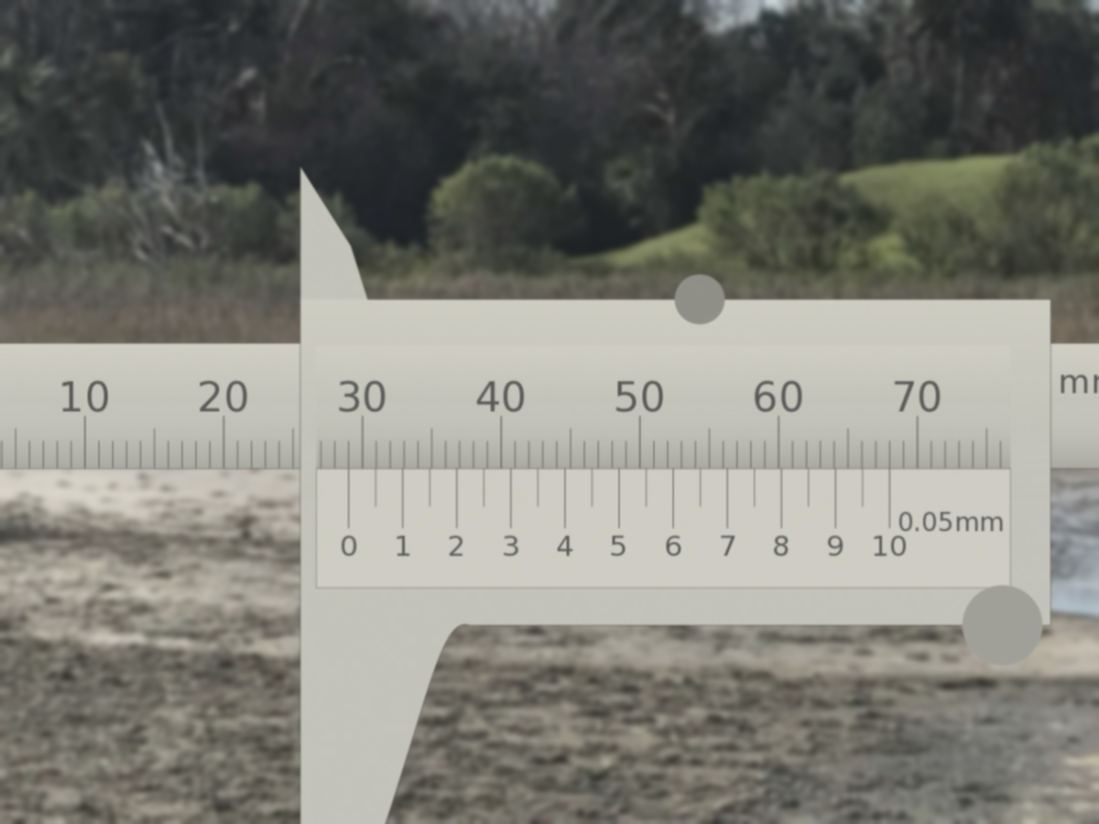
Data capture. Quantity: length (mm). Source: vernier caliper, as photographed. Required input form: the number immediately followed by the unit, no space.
29.0mm
